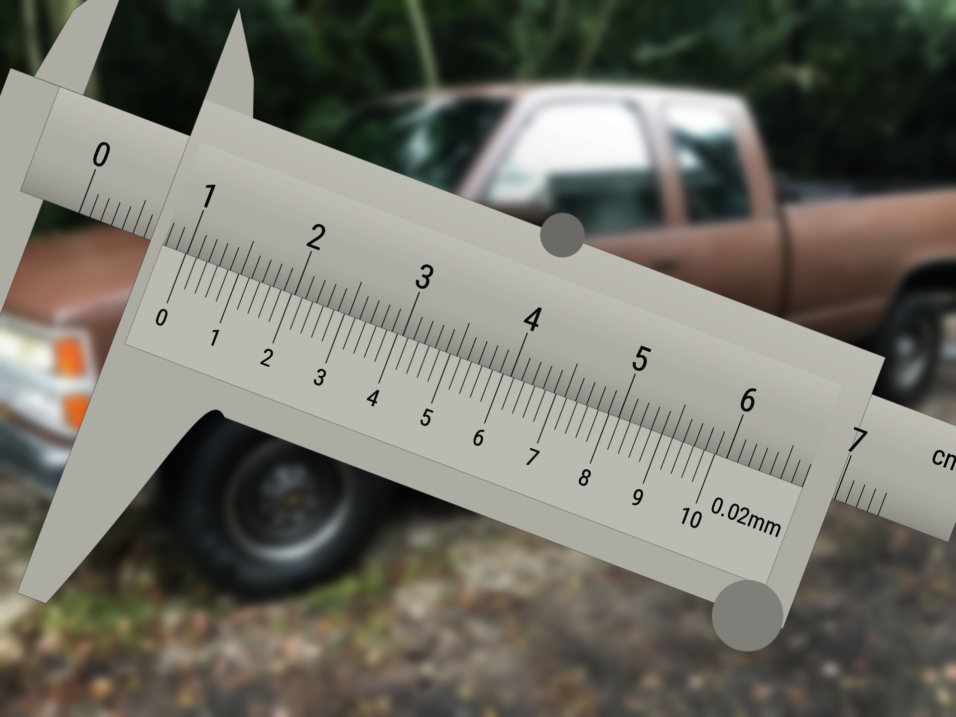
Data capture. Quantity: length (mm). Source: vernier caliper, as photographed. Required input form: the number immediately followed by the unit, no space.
9.9mm
